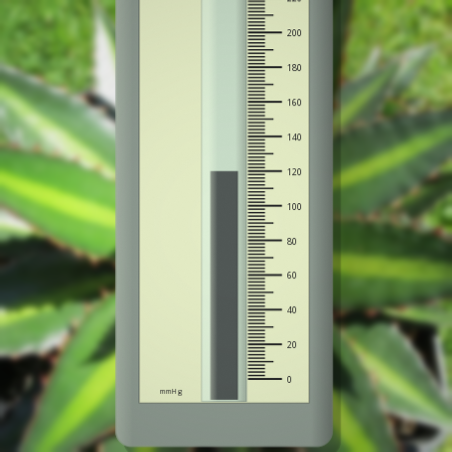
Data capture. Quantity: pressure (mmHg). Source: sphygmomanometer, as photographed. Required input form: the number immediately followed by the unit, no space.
120mmHg
